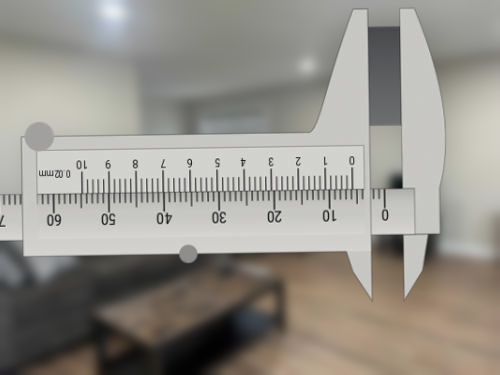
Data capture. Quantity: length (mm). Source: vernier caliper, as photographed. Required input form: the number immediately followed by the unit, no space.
5.8mm
